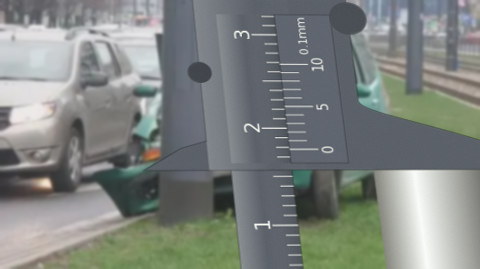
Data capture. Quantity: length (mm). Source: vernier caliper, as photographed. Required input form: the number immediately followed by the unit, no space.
17.8mm
